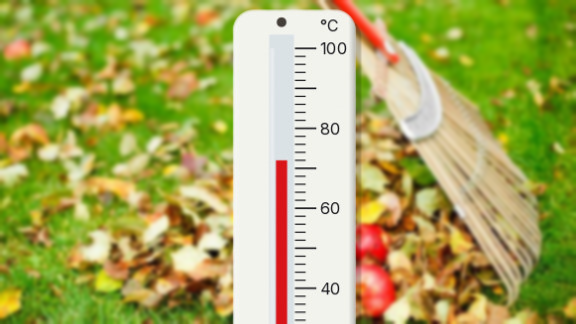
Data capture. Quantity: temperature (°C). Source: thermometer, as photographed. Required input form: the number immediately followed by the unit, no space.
72°C
